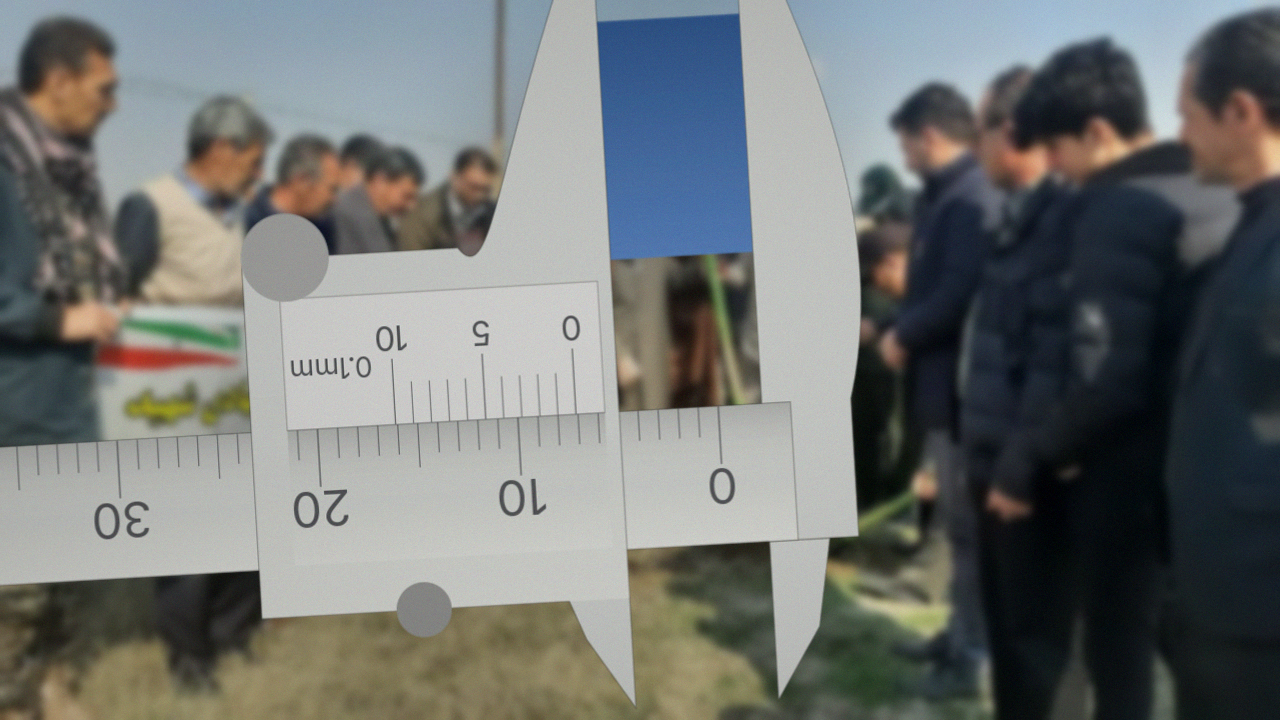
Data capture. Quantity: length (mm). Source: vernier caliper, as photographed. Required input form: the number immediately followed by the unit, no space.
7.1mm
